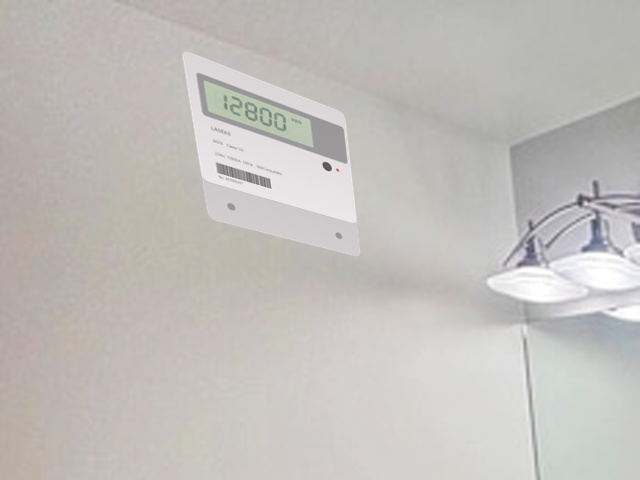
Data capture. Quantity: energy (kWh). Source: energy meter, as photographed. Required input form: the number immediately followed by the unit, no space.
12800kWh
